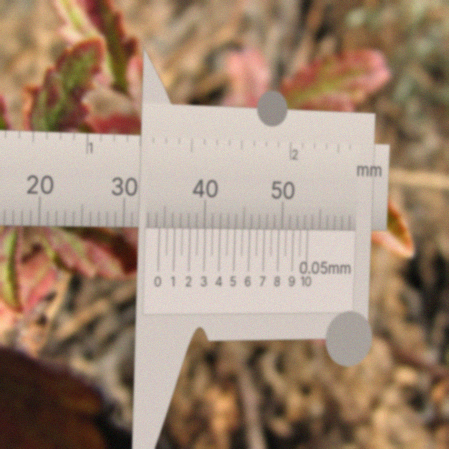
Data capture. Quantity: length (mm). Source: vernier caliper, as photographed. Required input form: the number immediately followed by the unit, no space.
34.4mm
